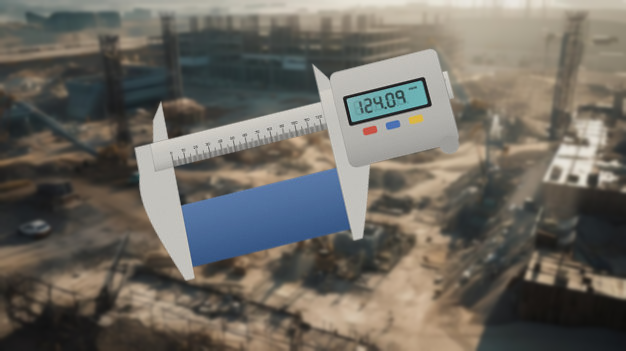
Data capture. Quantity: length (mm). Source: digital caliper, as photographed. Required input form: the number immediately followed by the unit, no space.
124.09mm
